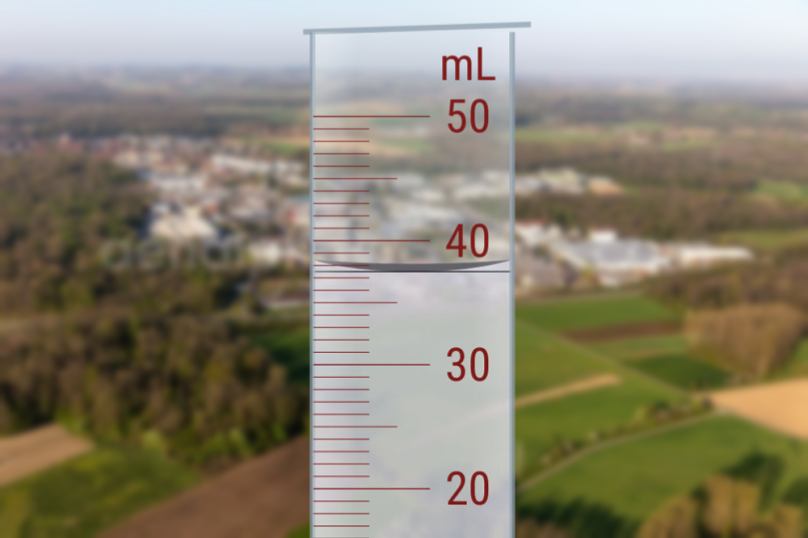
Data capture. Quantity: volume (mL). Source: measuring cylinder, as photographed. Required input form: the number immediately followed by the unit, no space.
37.5mL
